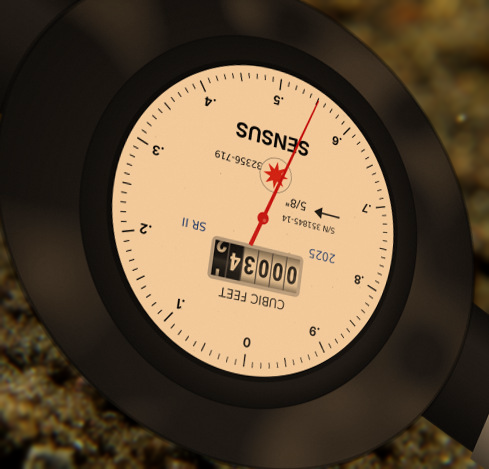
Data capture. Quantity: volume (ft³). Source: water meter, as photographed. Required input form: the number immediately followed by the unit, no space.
341.55ft³
